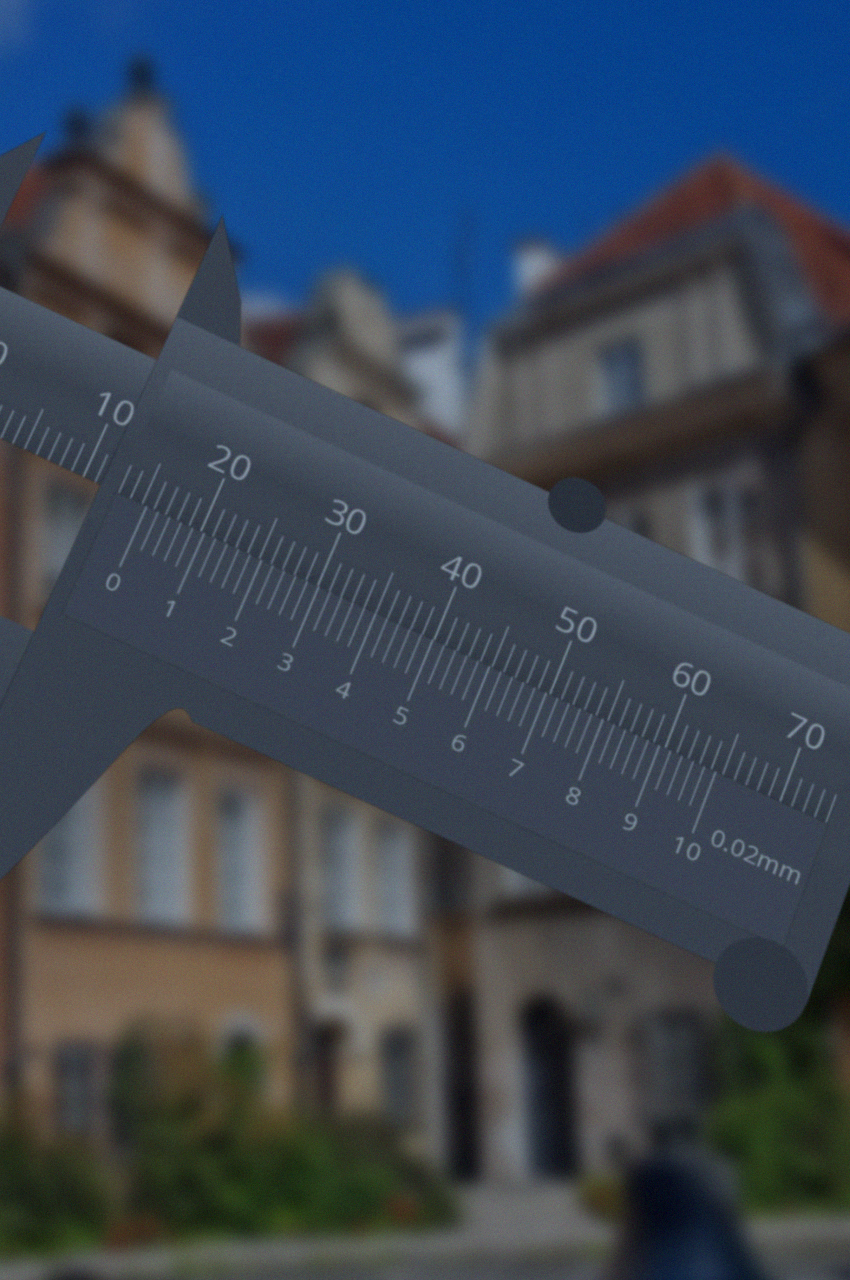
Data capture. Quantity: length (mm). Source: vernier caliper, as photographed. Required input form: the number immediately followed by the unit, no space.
15.4mm
